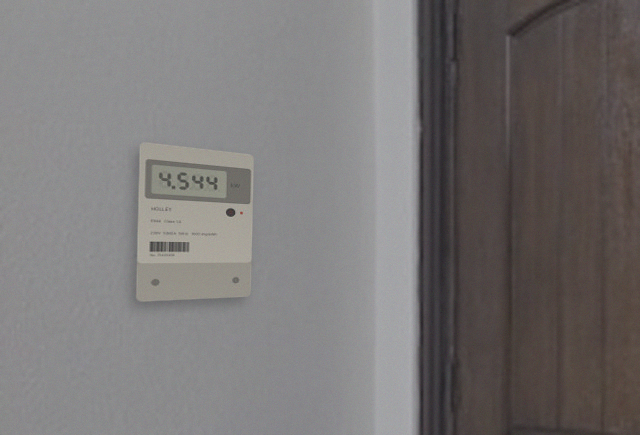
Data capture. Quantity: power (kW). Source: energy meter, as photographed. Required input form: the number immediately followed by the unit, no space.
4.544kW
